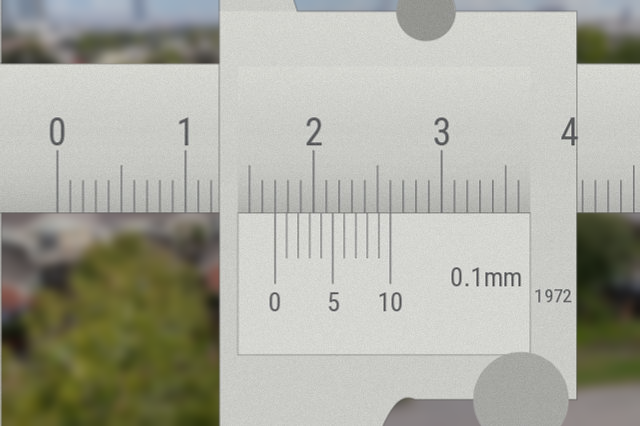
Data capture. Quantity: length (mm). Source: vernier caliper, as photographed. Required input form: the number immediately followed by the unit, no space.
17.0mm
